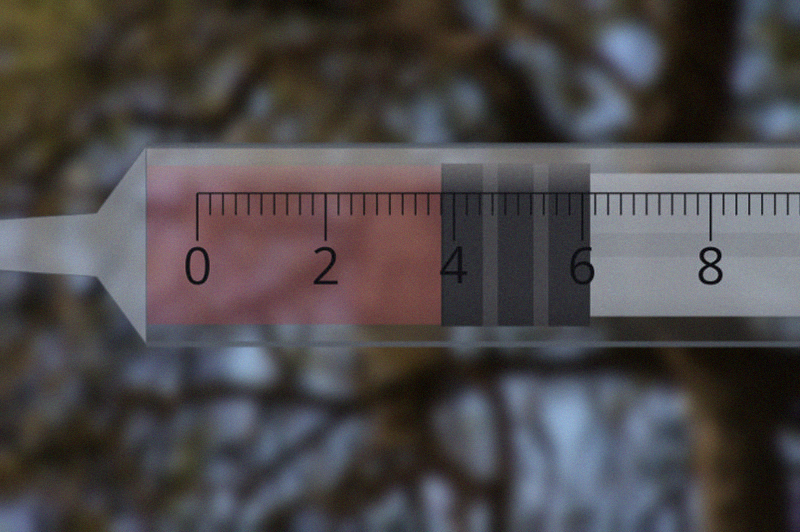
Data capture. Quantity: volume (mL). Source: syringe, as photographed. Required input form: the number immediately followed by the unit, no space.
3.8mL
